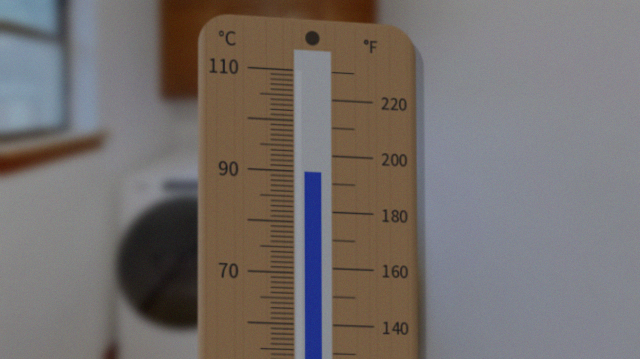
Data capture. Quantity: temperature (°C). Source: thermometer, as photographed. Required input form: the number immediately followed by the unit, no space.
90°C
